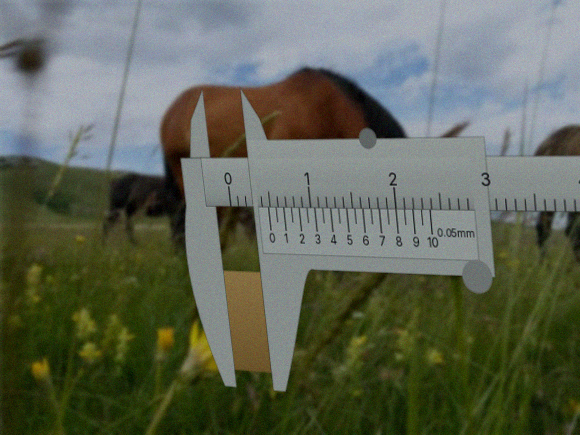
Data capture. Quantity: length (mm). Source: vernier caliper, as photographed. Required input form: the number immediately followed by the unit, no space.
4.8mm
